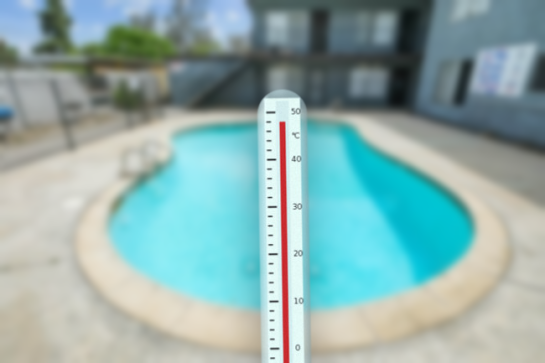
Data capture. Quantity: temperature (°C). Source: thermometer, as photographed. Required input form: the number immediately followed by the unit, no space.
48°C
